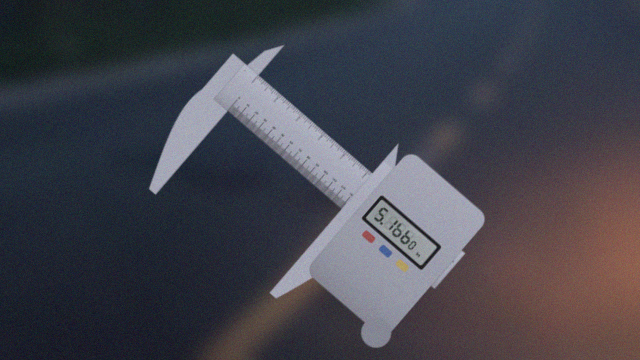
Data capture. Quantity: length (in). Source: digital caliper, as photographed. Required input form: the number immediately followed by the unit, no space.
5.1660in
